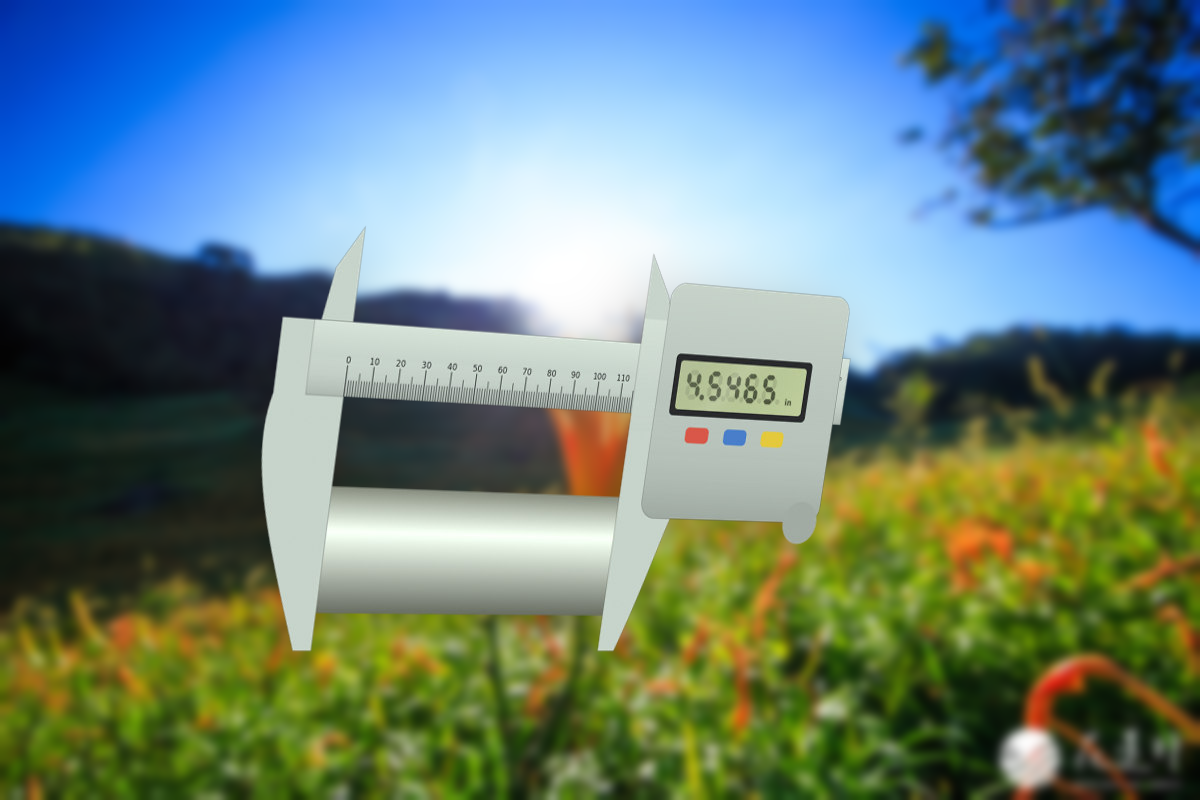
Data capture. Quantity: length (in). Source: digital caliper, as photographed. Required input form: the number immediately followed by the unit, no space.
4.5465in
